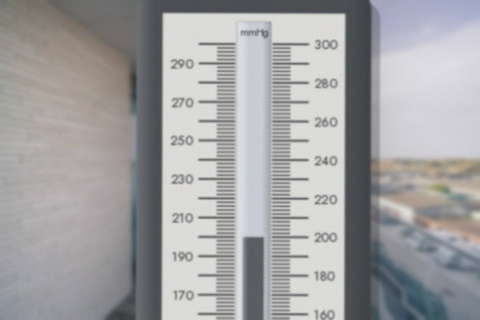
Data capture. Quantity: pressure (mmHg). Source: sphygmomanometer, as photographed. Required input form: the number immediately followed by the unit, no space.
200mmHg
